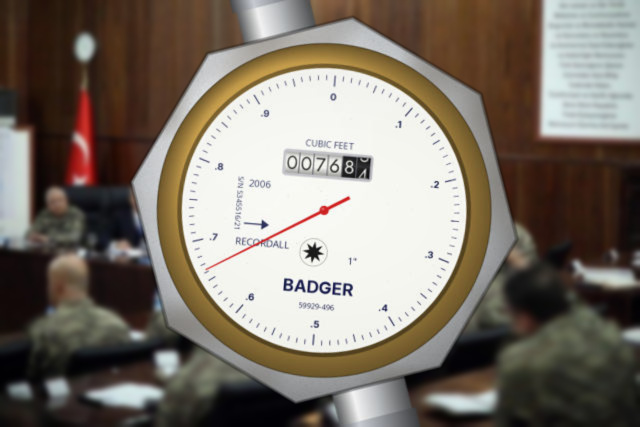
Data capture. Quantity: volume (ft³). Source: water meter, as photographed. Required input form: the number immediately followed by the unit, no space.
7683.66ft³
